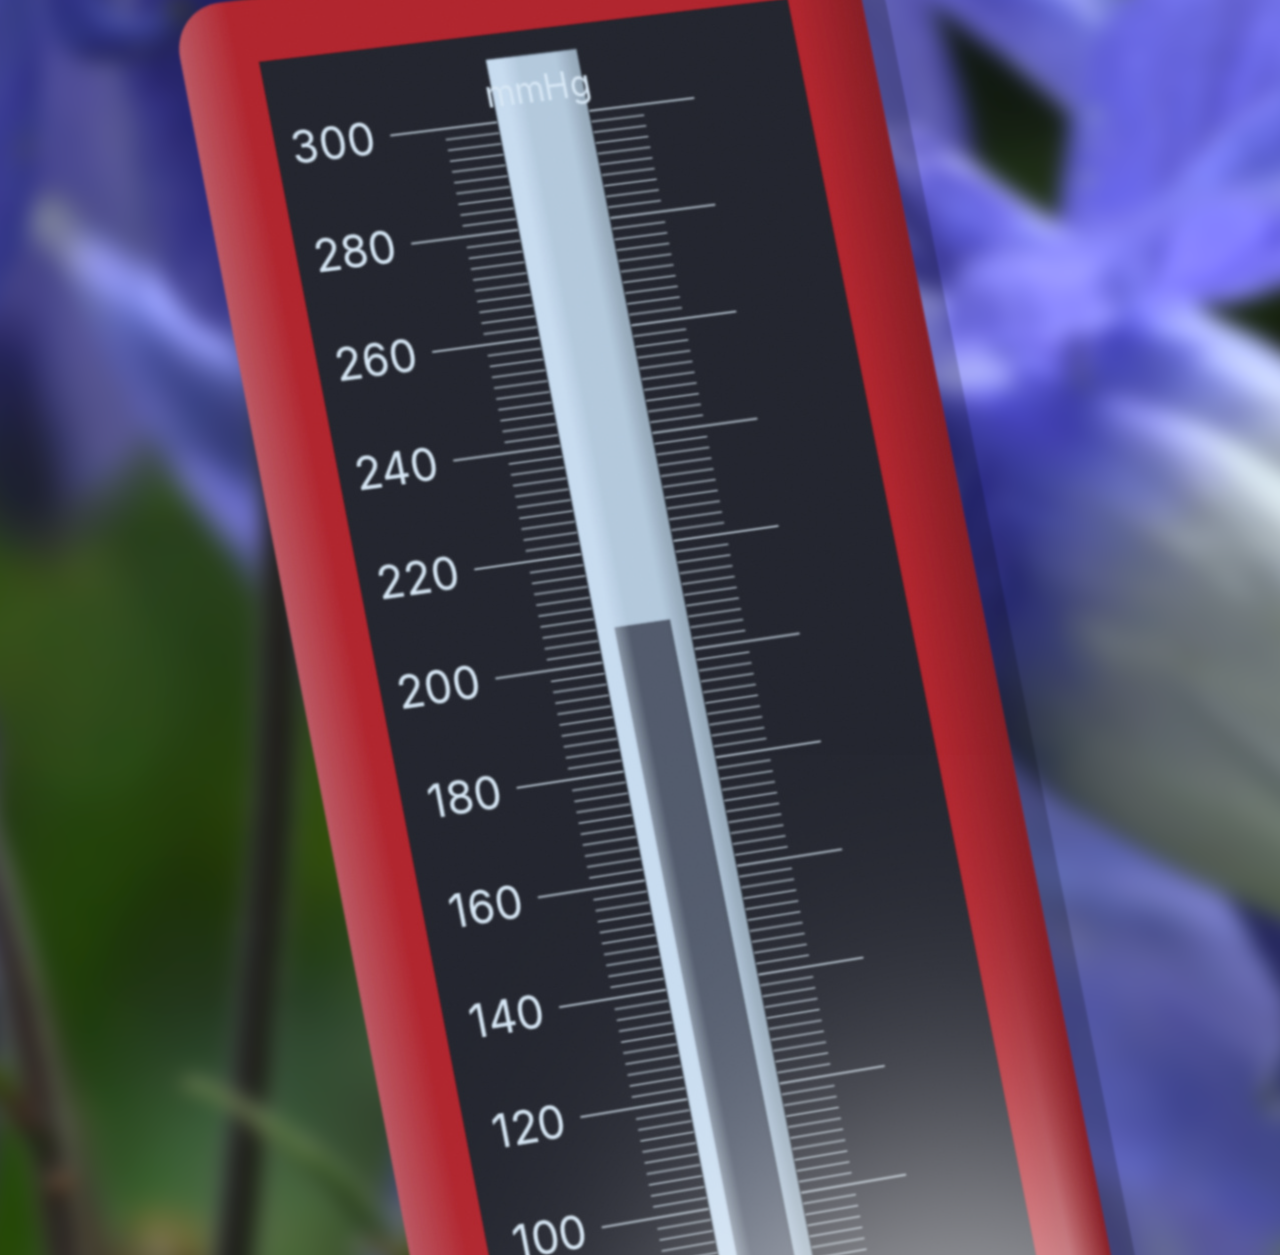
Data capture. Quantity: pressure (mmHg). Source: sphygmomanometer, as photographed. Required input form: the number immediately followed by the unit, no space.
206mmHg
